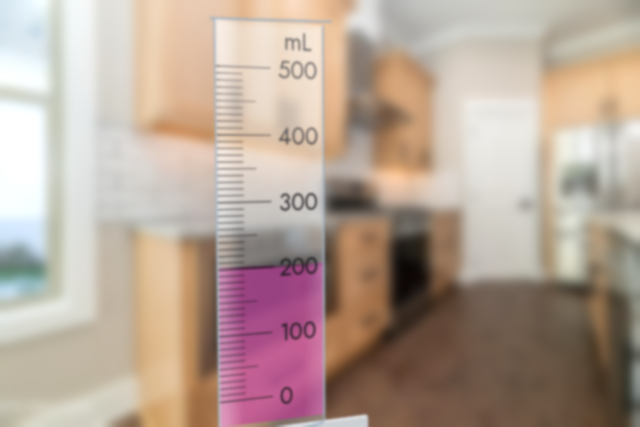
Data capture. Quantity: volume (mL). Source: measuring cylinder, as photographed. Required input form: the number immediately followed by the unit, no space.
200mL
